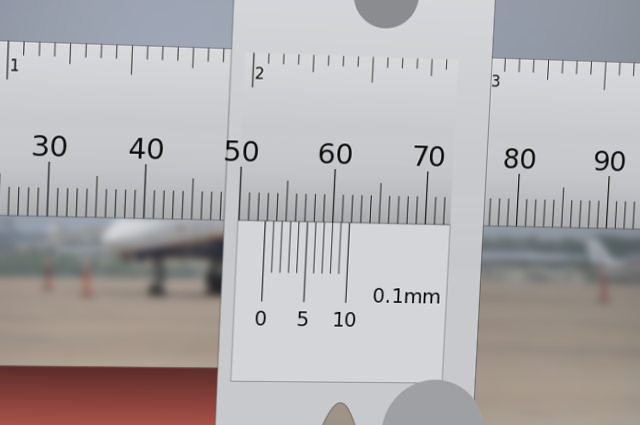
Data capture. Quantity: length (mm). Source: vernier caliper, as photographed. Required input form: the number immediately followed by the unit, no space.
52.8mm
